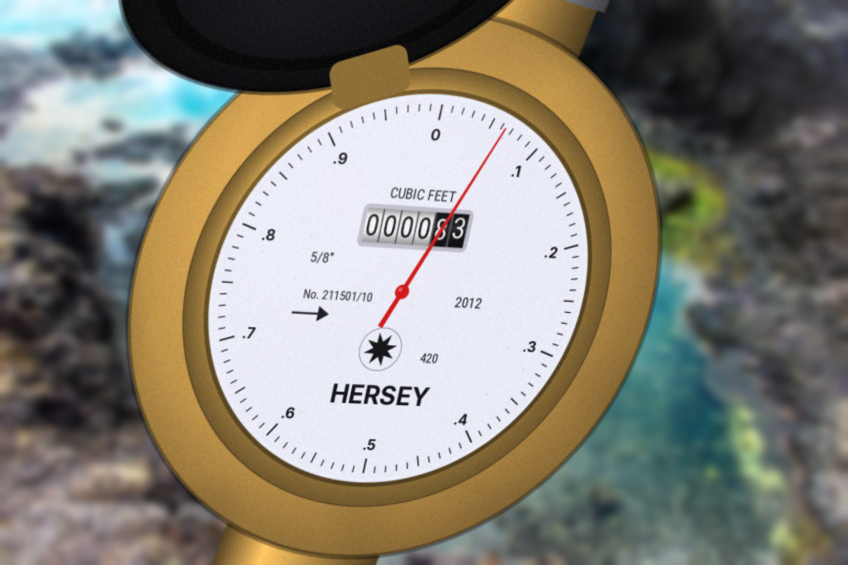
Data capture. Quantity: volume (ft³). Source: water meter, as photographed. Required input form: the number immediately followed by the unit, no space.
83.06ft³
